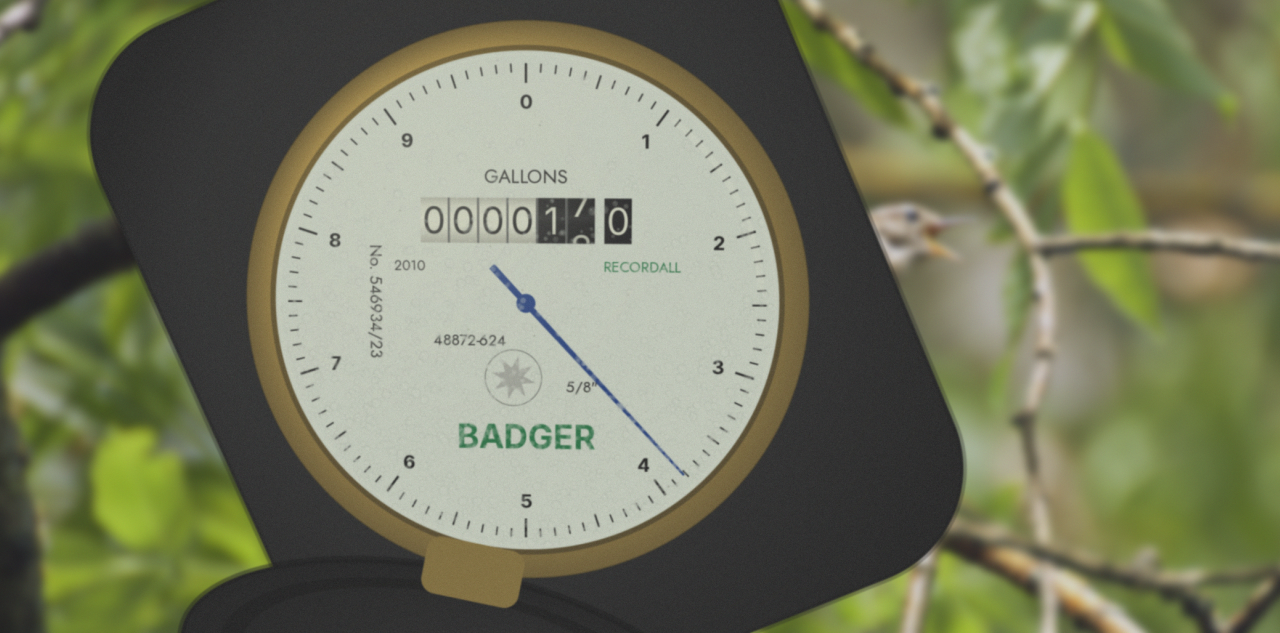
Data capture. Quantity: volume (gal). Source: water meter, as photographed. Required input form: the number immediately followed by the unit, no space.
173.8gal
